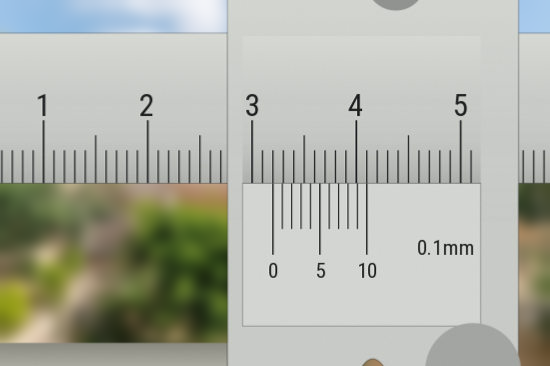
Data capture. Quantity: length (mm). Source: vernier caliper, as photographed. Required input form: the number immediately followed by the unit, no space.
32.0mm
